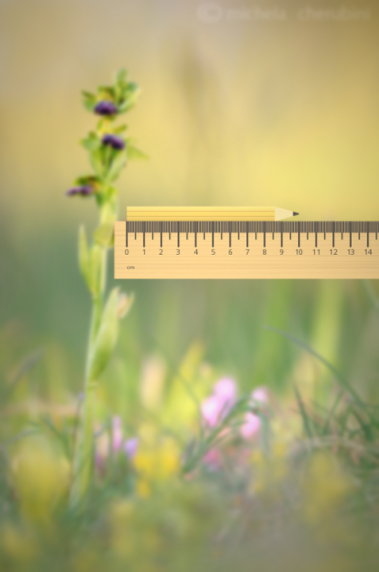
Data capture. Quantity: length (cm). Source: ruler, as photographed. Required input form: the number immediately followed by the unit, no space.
10cm
